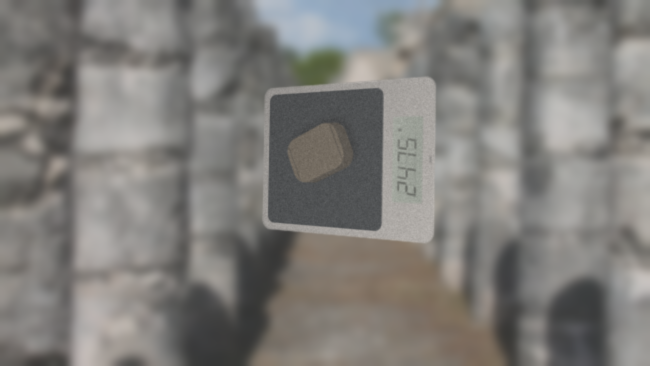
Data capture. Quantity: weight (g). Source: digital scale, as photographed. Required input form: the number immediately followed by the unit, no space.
2475g
